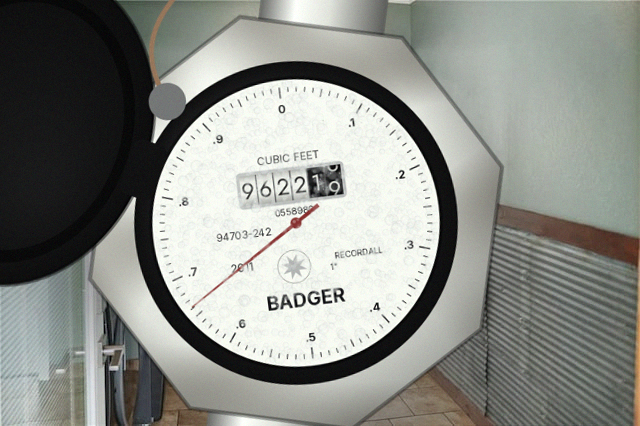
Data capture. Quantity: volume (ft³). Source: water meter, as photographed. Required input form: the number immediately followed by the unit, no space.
962218.66ft³
